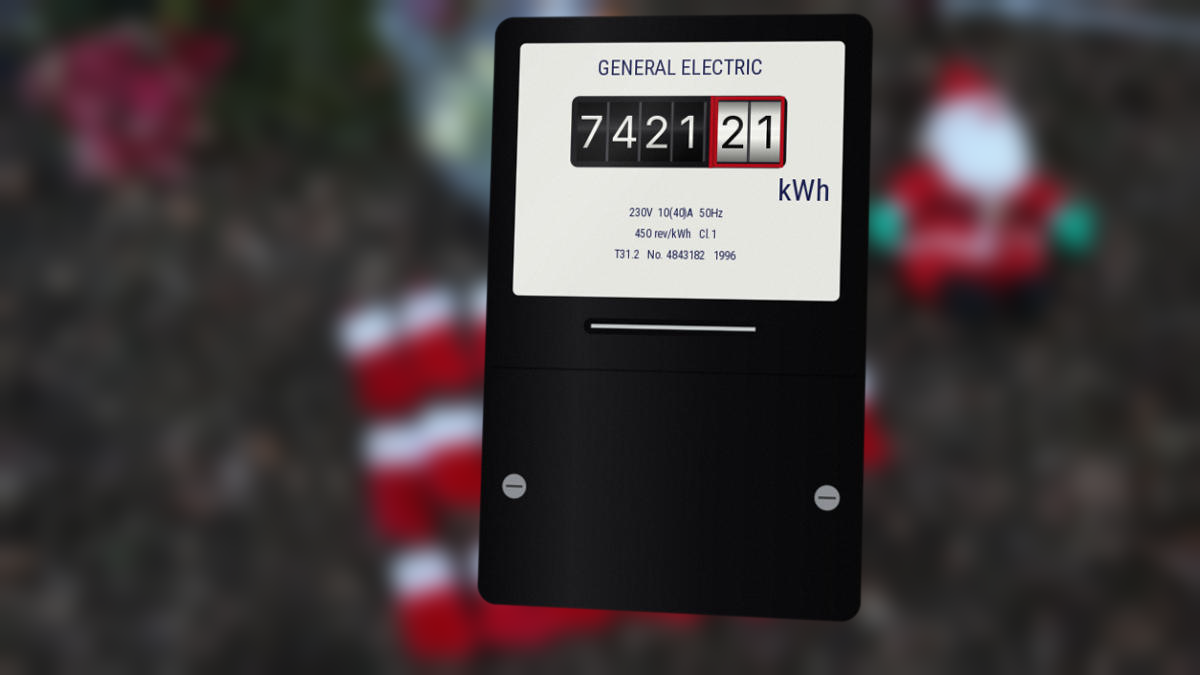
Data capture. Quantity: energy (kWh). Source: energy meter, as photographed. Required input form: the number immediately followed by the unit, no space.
7421.21kWh
